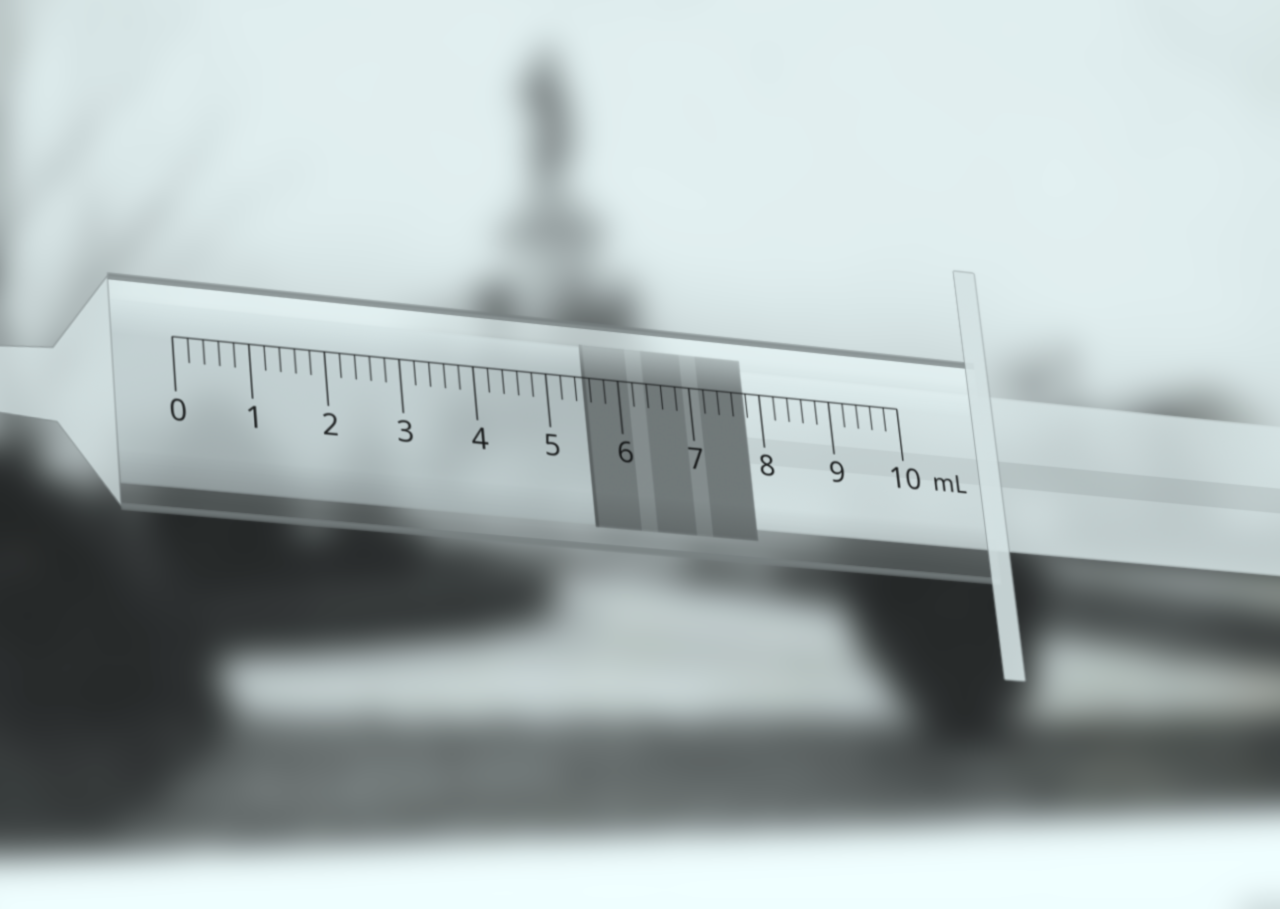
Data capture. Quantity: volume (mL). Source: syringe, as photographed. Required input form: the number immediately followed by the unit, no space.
5.5mL
